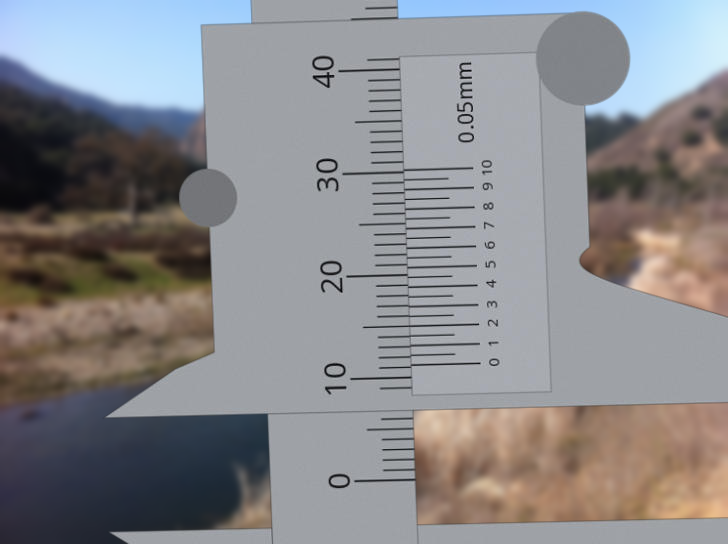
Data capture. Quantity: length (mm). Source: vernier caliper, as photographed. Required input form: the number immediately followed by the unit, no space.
11.2mm
